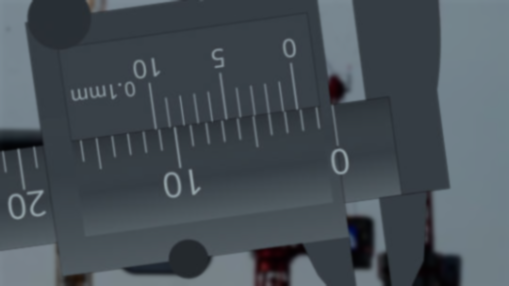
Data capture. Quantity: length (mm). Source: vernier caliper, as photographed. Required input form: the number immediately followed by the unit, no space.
2.2mm
